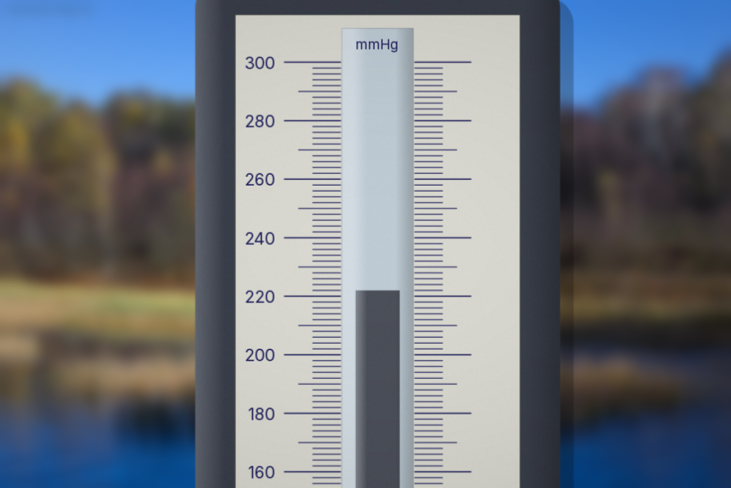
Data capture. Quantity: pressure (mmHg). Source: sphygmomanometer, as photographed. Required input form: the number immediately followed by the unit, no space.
222mmHg
